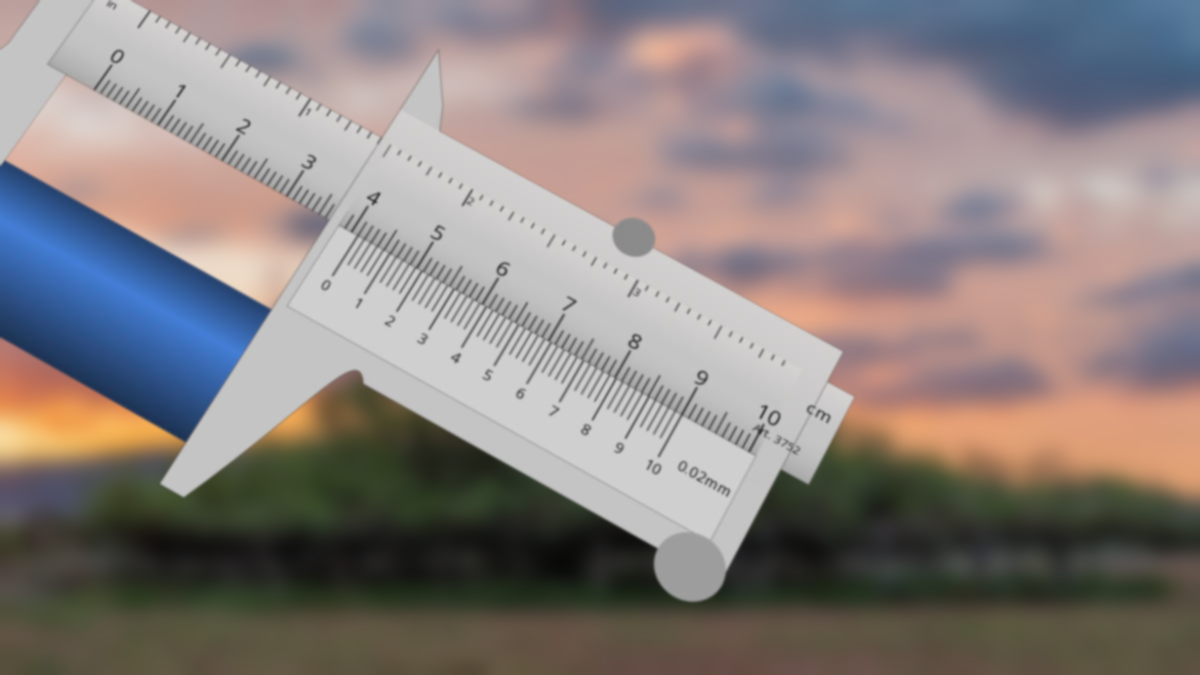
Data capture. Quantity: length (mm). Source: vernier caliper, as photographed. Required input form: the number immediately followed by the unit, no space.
41.0mm
